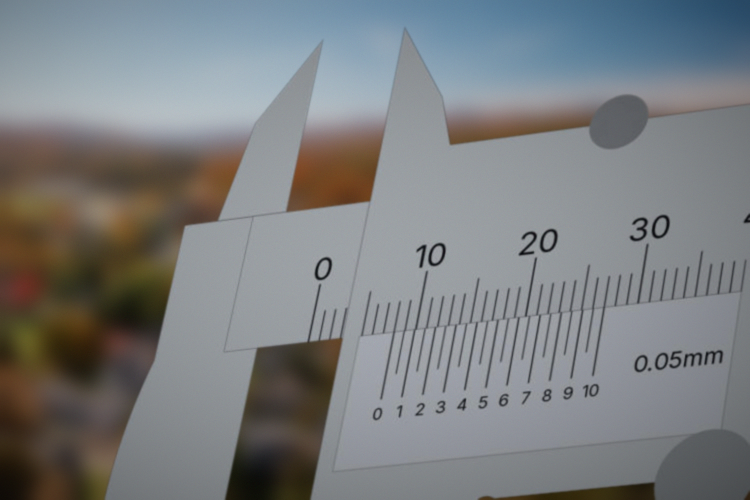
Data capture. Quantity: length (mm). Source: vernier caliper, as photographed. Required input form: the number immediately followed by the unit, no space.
8.0mm
